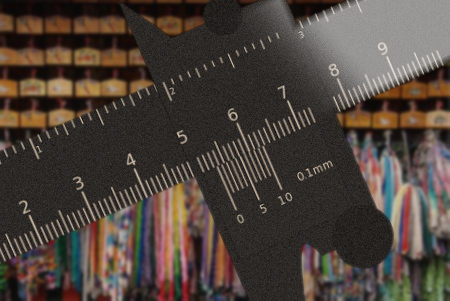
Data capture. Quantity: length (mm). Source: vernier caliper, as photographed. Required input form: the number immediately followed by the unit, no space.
53.6mm
